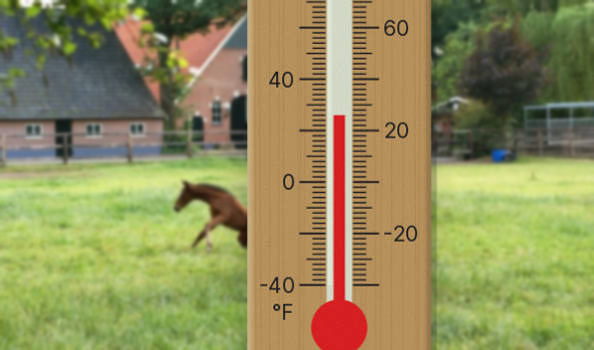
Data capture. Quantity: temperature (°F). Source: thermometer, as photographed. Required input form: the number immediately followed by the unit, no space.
26°F
